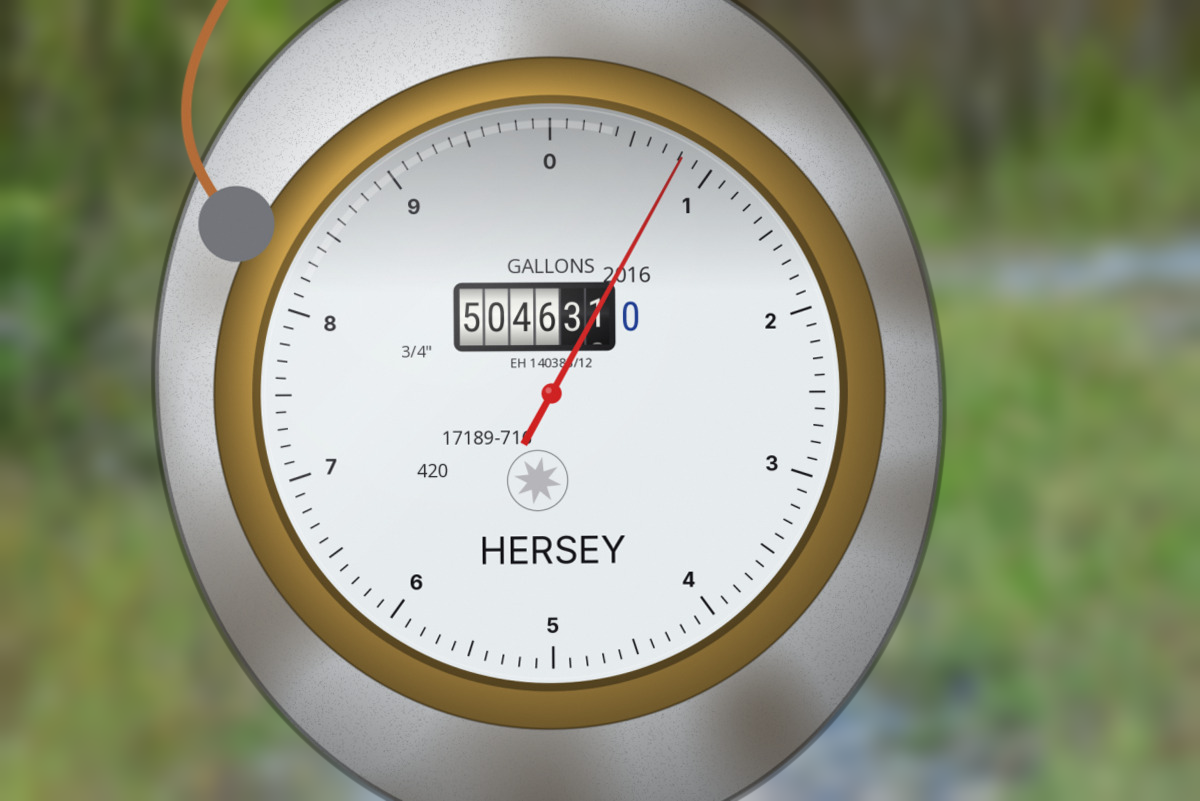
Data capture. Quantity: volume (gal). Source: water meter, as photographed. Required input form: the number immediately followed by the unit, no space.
5046310.8gal
